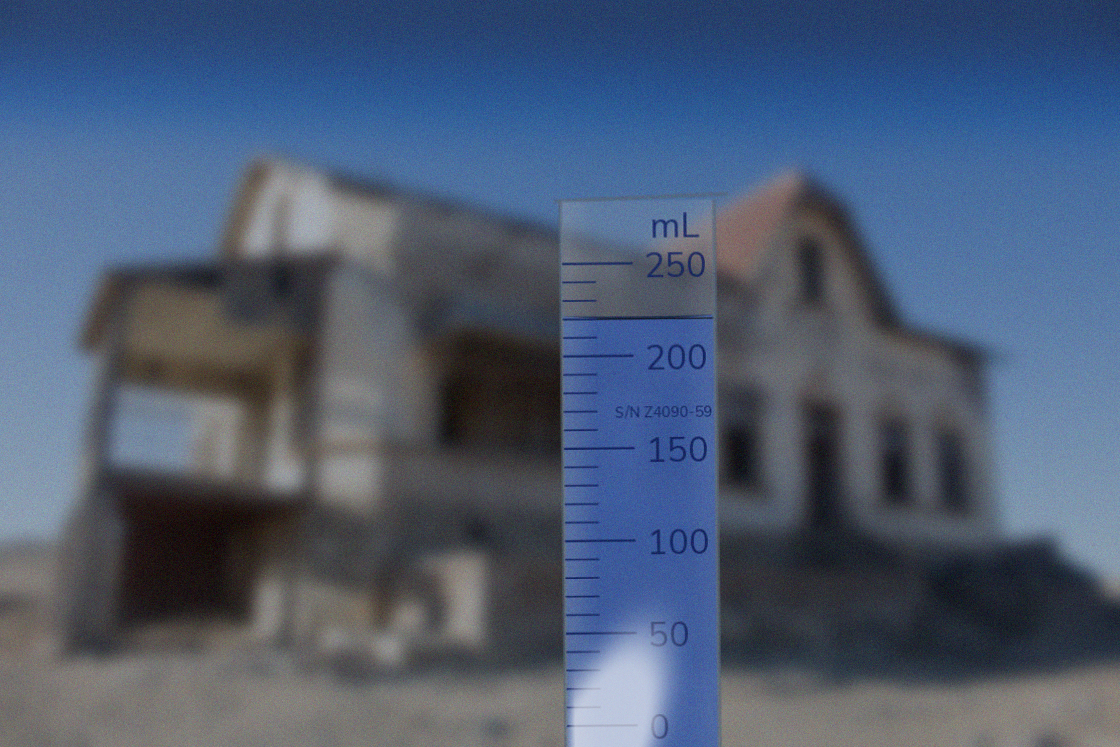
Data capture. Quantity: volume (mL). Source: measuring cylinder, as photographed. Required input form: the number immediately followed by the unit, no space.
220mL
